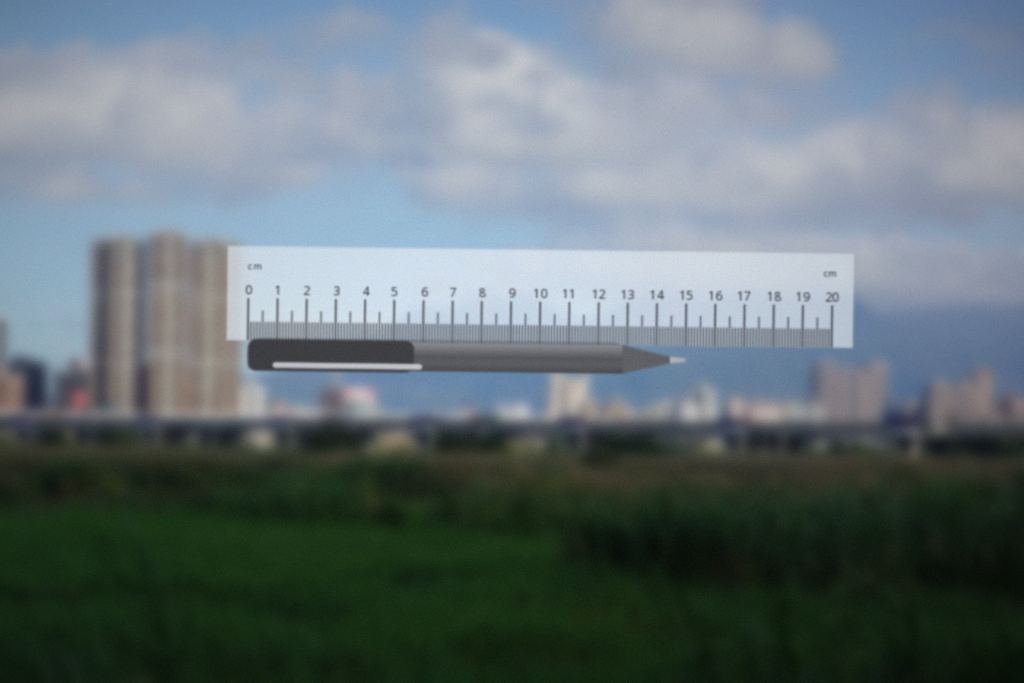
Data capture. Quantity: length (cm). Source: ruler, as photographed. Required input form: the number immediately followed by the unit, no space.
15cm
